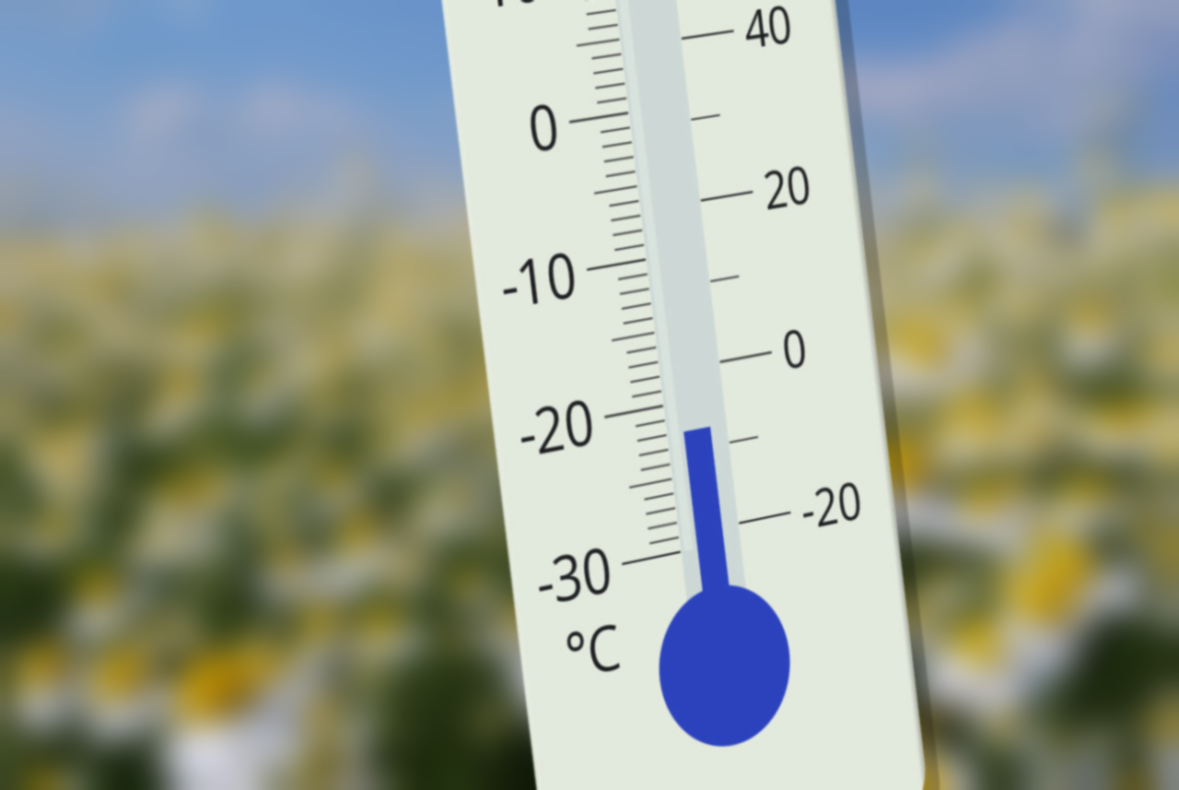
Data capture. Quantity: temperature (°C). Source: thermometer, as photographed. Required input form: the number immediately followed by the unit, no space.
-22°C
